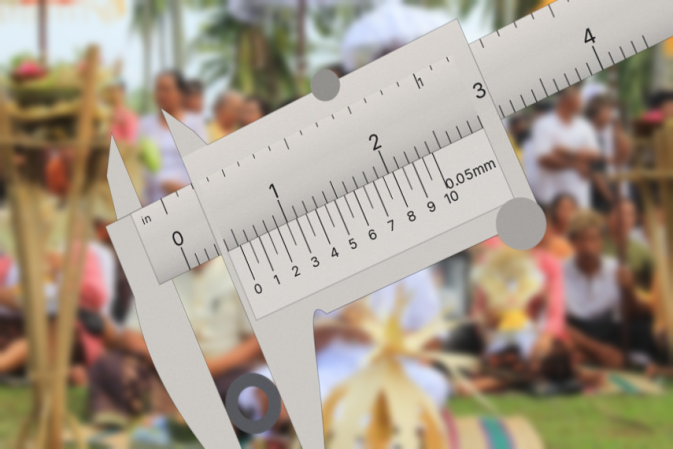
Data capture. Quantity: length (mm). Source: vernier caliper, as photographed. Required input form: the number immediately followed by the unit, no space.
5.2mm
